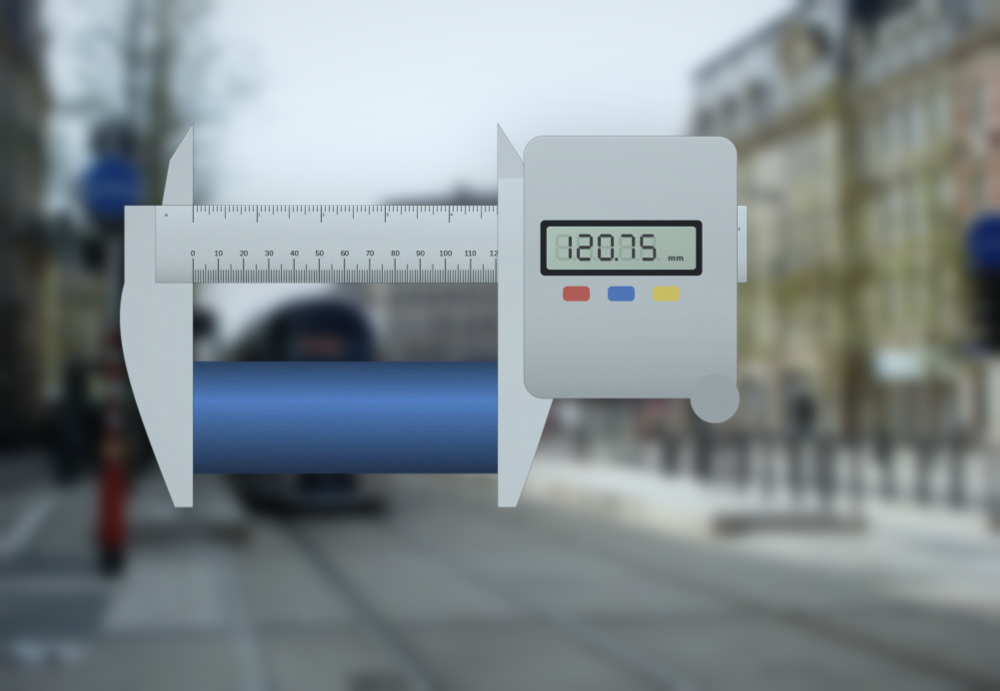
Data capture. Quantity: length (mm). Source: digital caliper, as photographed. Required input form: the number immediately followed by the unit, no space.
120.75mm
